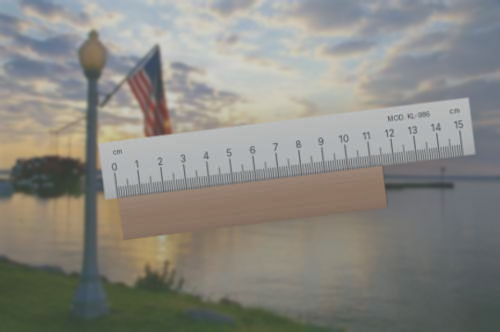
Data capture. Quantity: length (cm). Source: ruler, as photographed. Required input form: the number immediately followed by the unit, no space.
11.5cm
